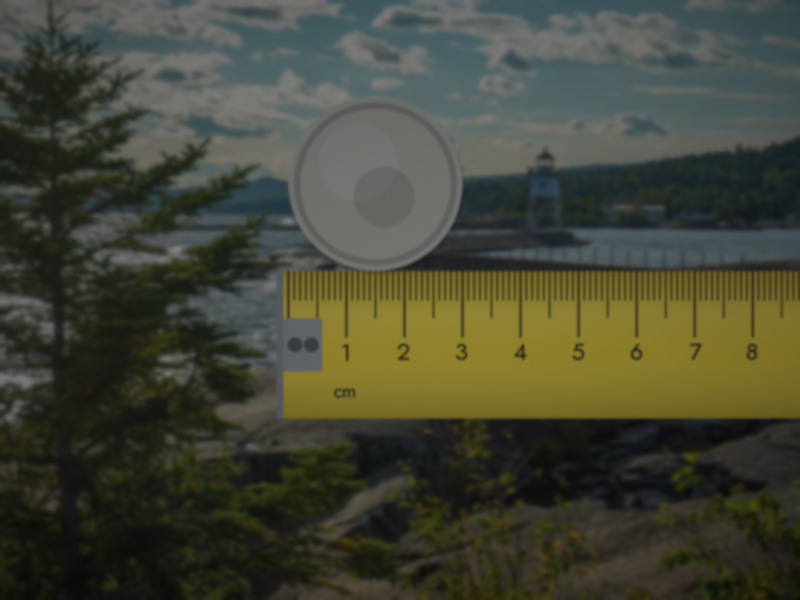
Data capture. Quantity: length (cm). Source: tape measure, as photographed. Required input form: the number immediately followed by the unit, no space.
3cm
